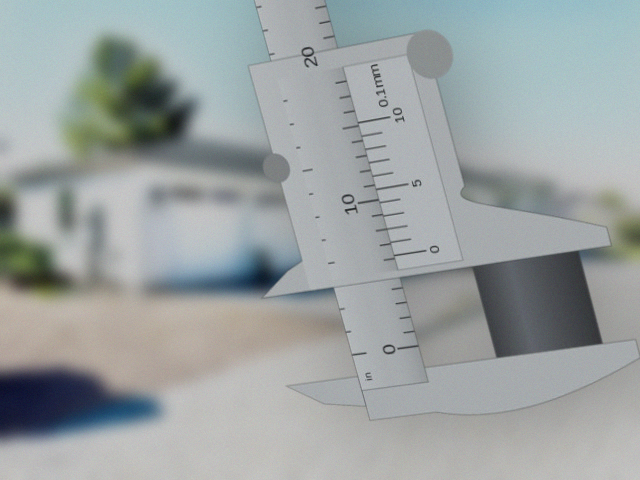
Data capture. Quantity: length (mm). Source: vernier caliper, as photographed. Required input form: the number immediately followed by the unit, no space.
6.2mm
